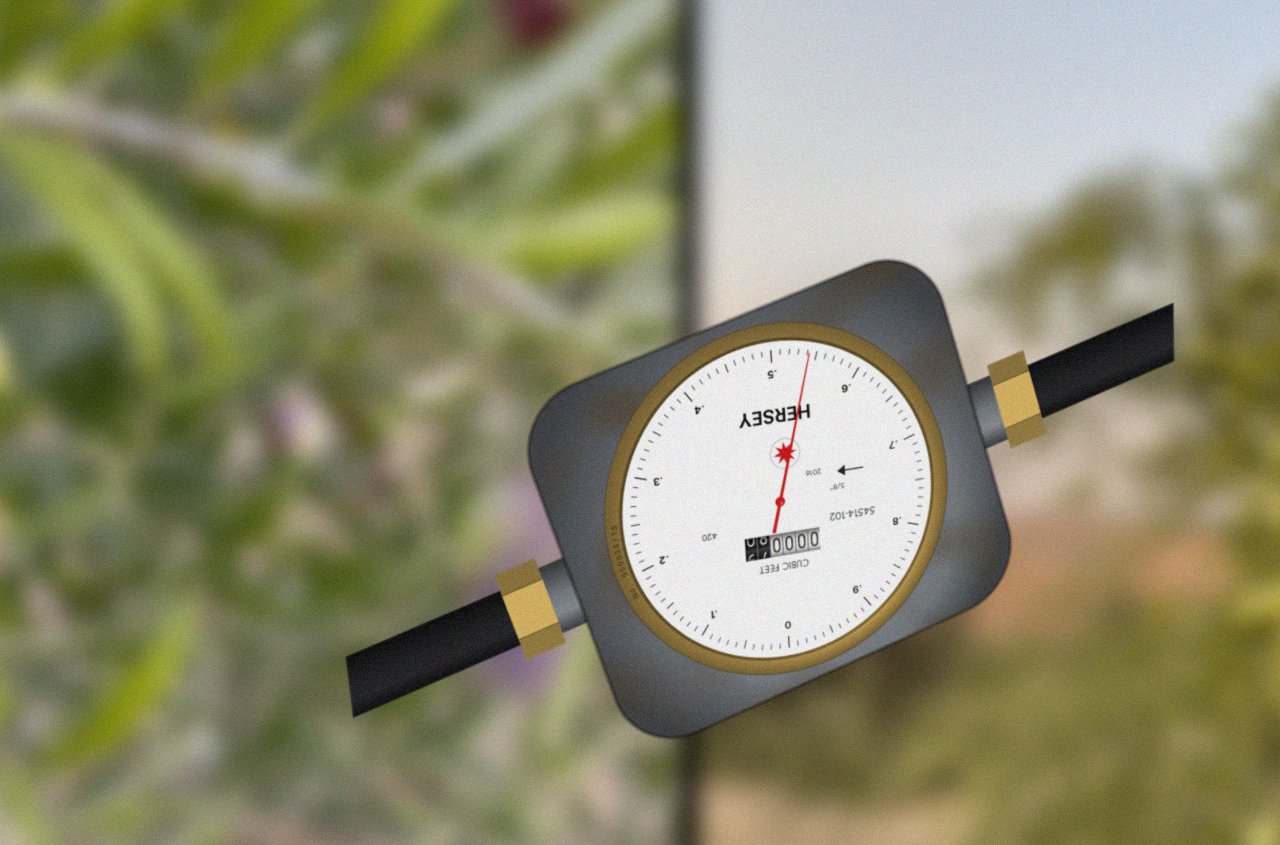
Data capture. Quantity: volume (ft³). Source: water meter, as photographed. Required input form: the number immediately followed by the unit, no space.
79.54ft³
